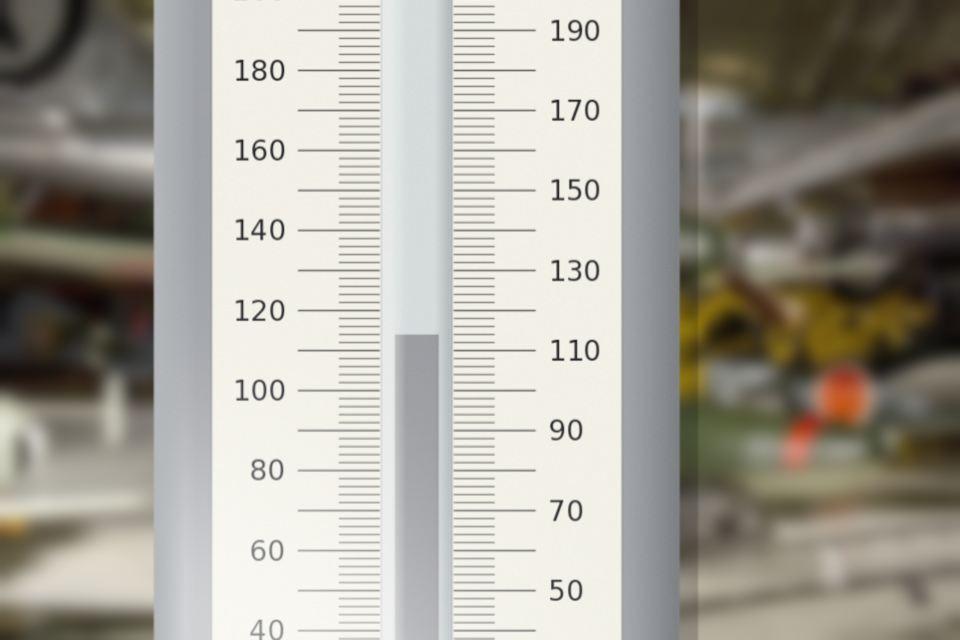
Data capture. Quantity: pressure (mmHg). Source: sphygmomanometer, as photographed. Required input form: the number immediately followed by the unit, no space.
114mmHg
